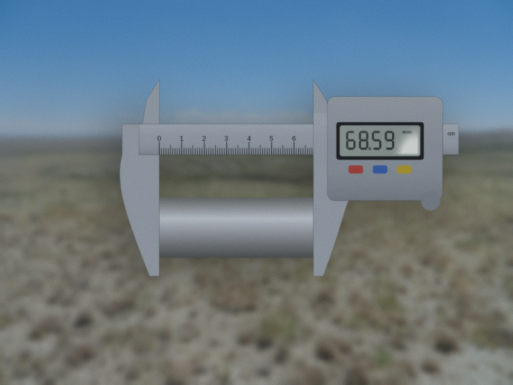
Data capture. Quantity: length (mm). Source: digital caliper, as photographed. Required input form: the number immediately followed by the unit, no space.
68.59mm
